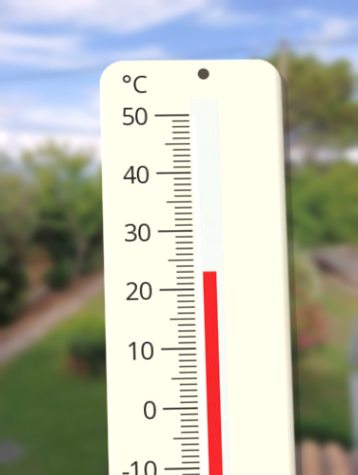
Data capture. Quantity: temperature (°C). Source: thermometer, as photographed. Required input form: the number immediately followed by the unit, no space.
23°C
